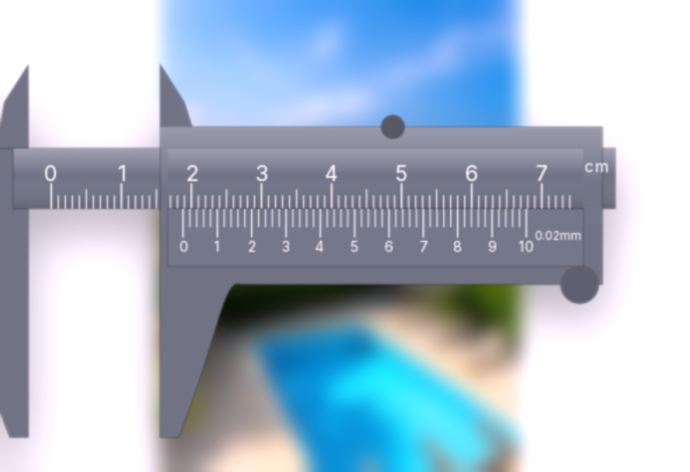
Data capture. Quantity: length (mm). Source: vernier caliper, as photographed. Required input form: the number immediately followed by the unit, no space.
18.8mm
